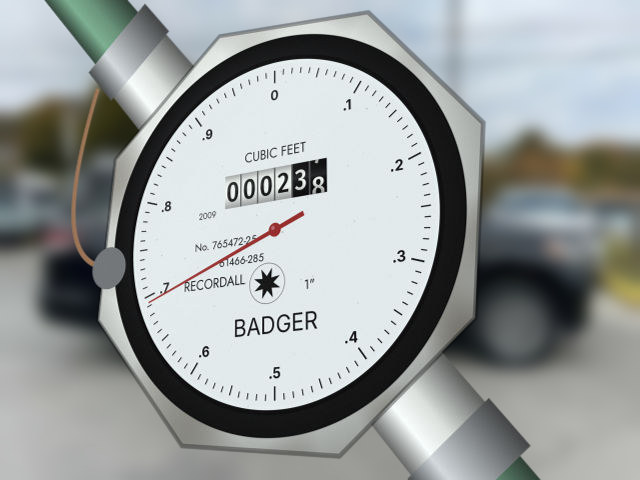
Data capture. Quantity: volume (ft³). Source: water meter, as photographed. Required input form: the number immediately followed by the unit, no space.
237.69ft³
